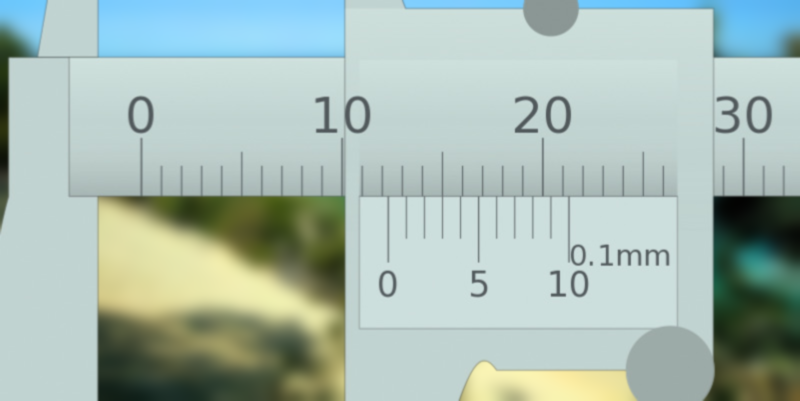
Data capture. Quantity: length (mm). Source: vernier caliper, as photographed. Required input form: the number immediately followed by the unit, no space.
12.3mm
